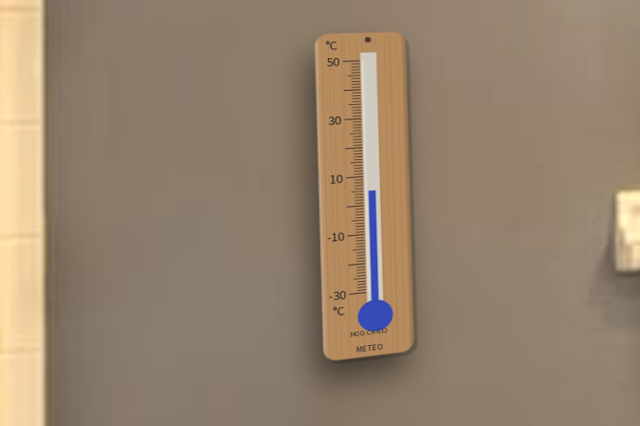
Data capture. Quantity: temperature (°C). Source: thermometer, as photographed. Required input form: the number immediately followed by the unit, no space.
5°C
